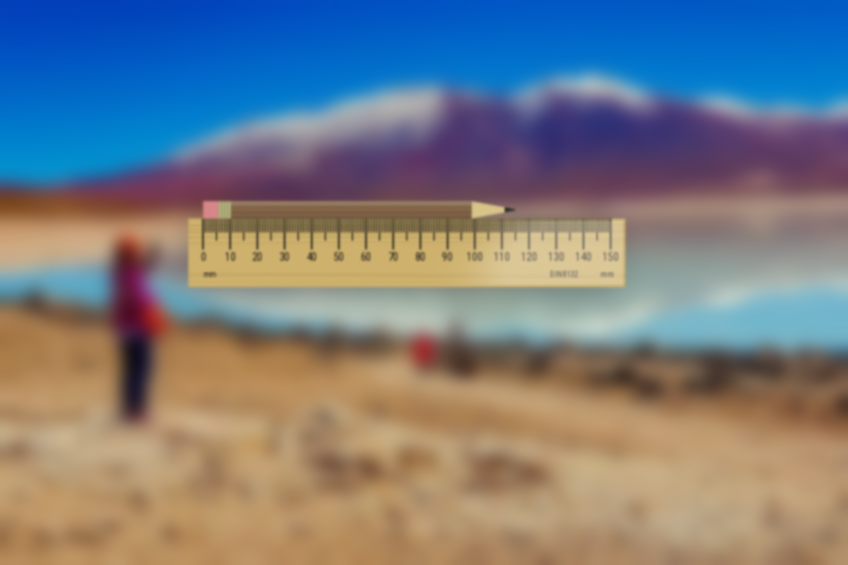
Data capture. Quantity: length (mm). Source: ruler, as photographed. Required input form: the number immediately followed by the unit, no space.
115mm
